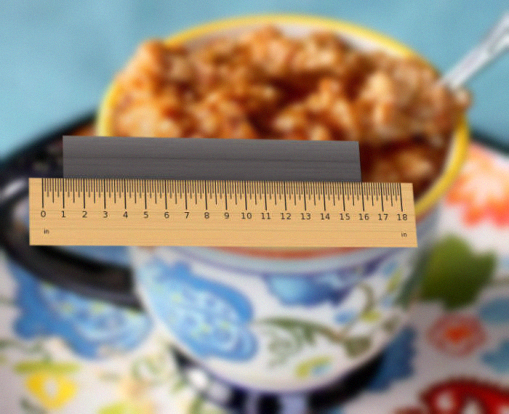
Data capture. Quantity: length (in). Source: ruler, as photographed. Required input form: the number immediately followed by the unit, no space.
15in
